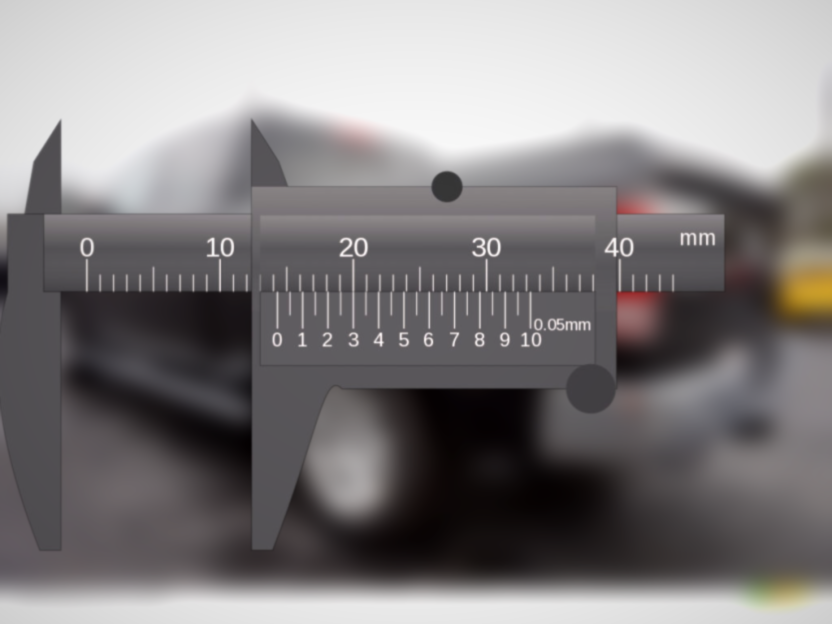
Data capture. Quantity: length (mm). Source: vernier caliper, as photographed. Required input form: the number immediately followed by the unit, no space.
14.3mm
